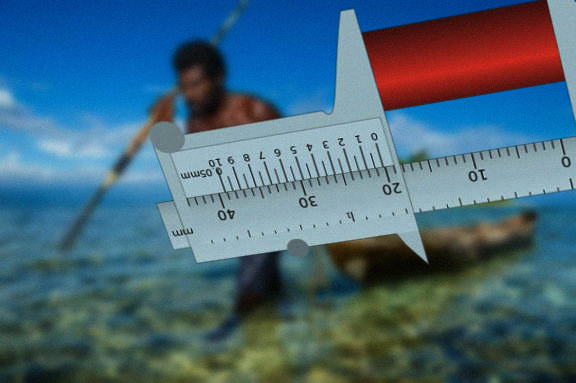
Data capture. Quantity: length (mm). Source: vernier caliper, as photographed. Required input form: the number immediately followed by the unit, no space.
20.2mm
